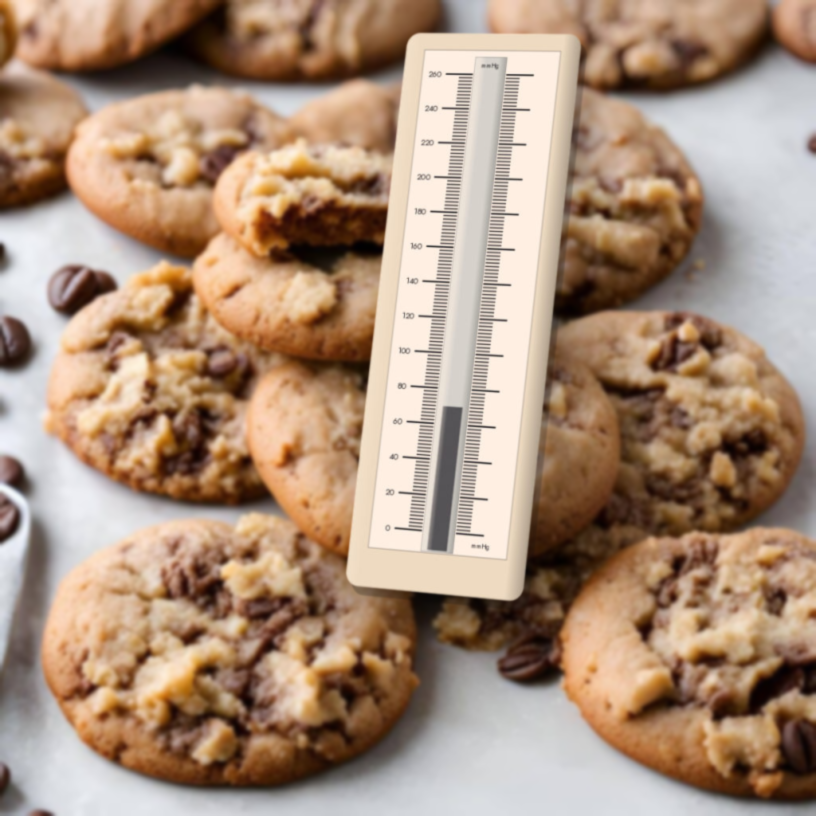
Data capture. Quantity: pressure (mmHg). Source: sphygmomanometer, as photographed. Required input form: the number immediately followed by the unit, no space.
70mmHg
